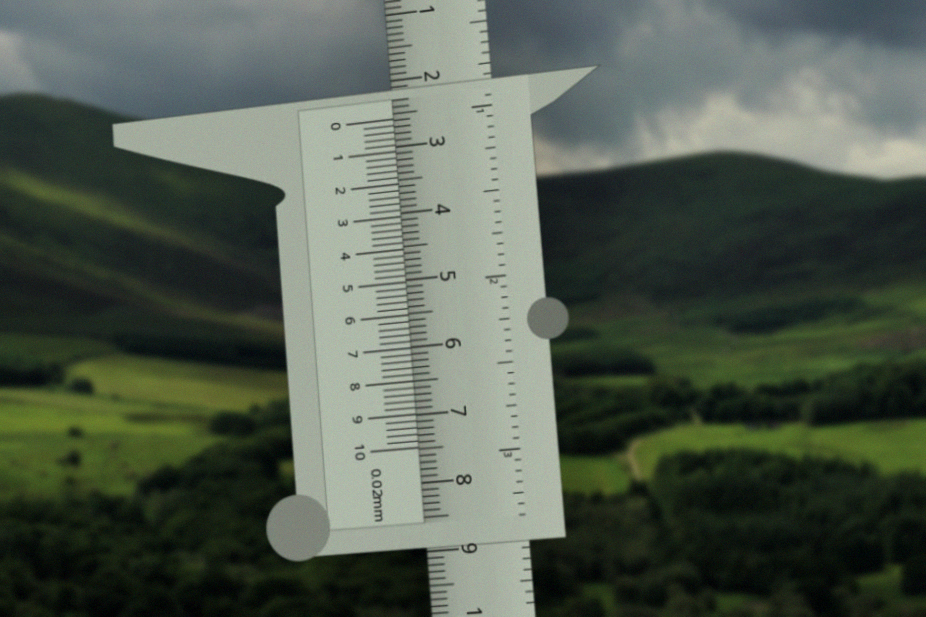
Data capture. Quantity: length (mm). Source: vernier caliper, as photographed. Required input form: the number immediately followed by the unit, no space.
25.8mm
